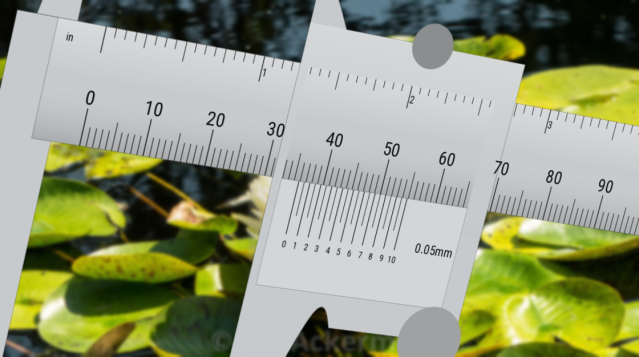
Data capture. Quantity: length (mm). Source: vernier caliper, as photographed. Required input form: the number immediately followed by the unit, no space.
35.8mm
